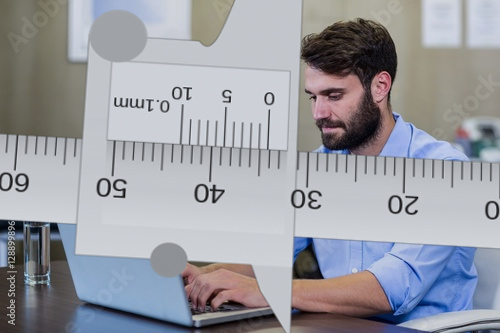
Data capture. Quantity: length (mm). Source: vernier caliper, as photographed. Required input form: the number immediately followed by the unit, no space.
34.2mm
